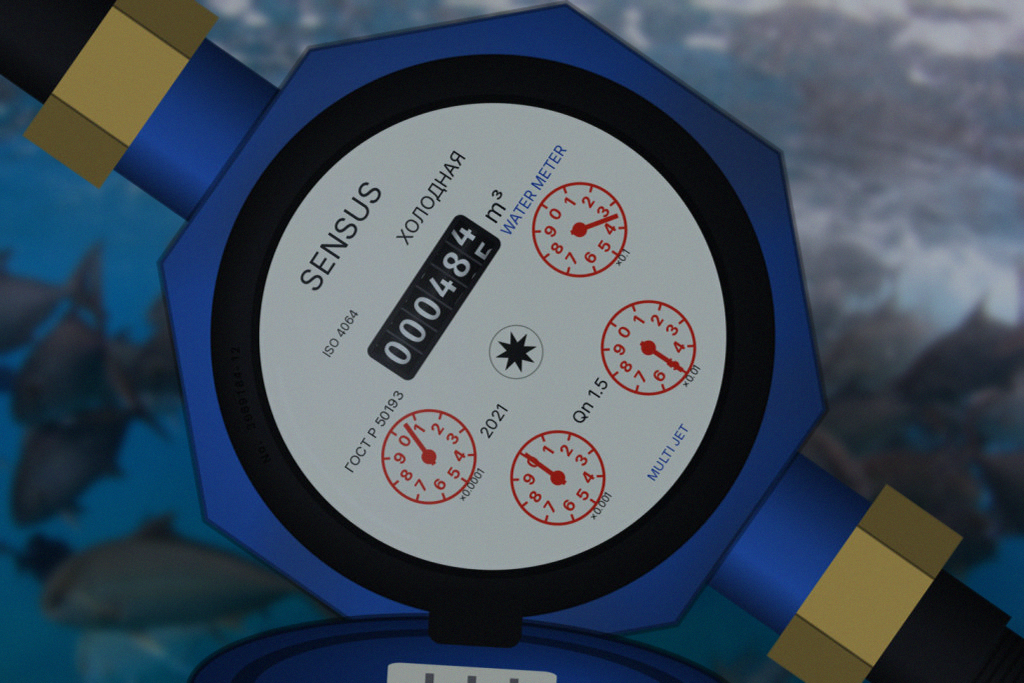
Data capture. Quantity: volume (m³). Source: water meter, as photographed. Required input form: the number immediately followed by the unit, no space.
484.3500m³
